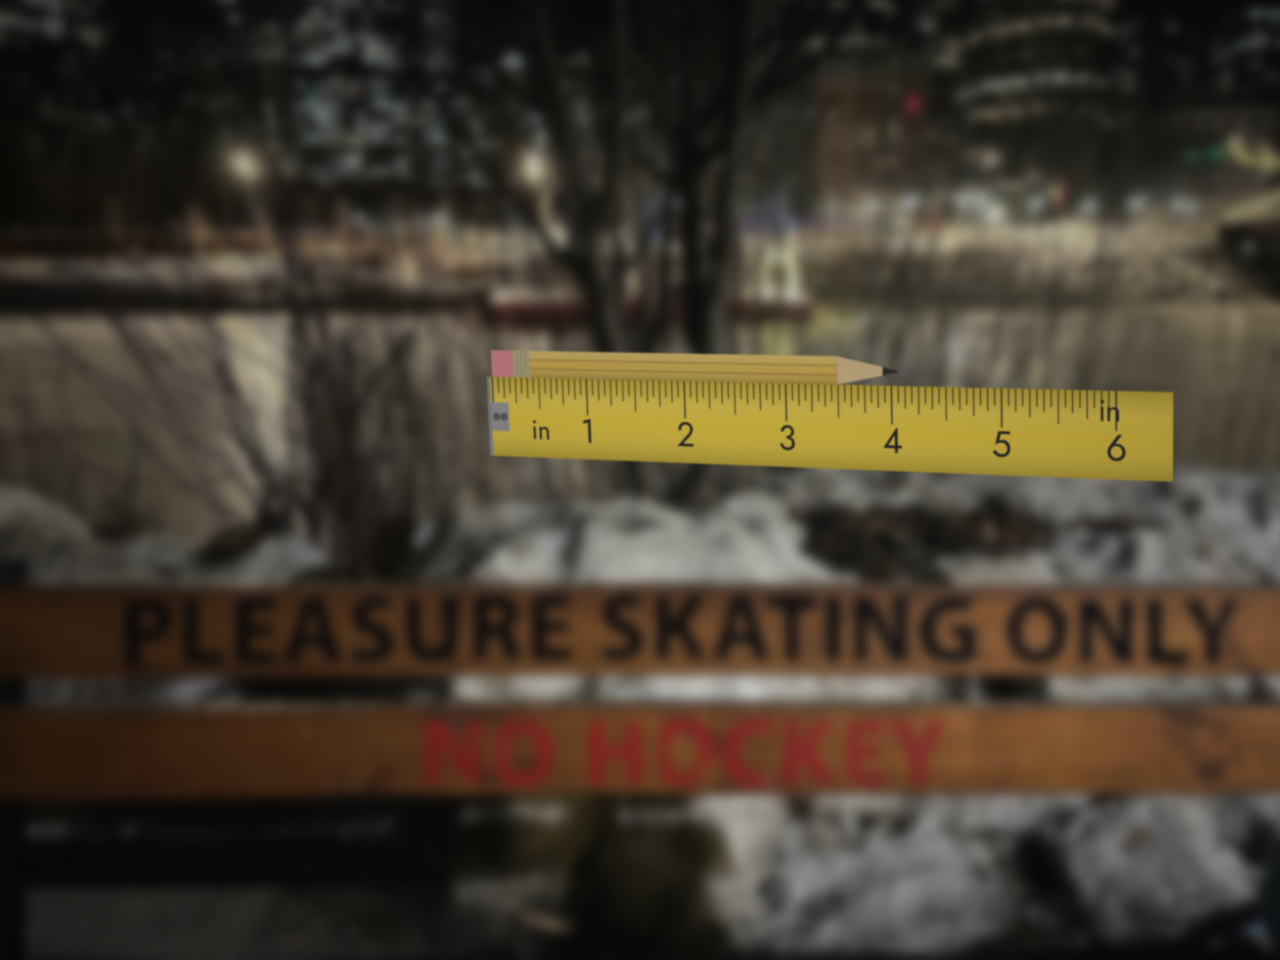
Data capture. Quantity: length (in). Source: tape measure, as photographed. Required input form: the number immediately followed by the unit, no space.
4.0625in
